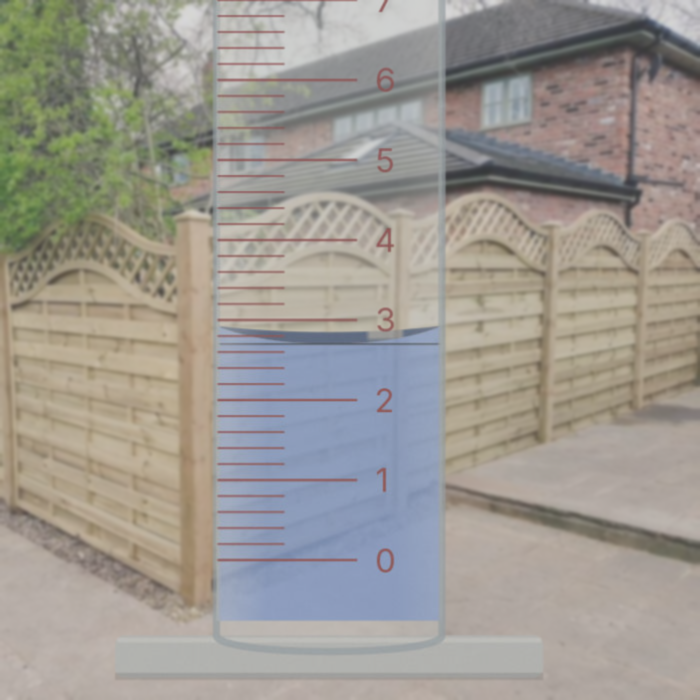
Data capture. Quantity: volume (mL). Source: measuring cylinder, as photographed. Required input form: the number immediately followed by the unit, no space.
2.7mL
